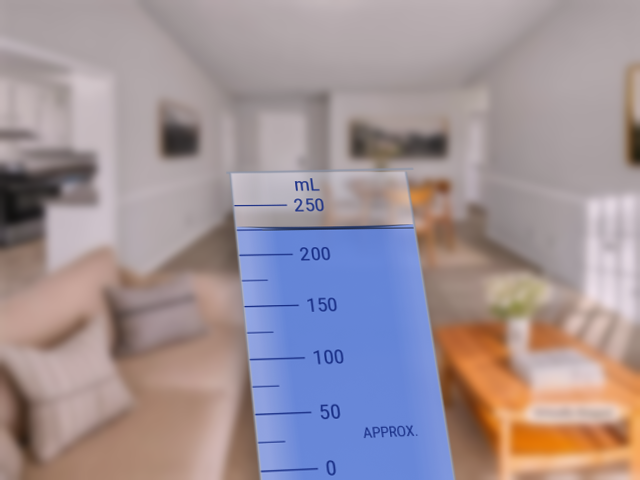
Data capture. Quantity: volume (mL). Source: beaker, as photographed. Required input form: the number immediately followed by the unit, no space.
225mL
